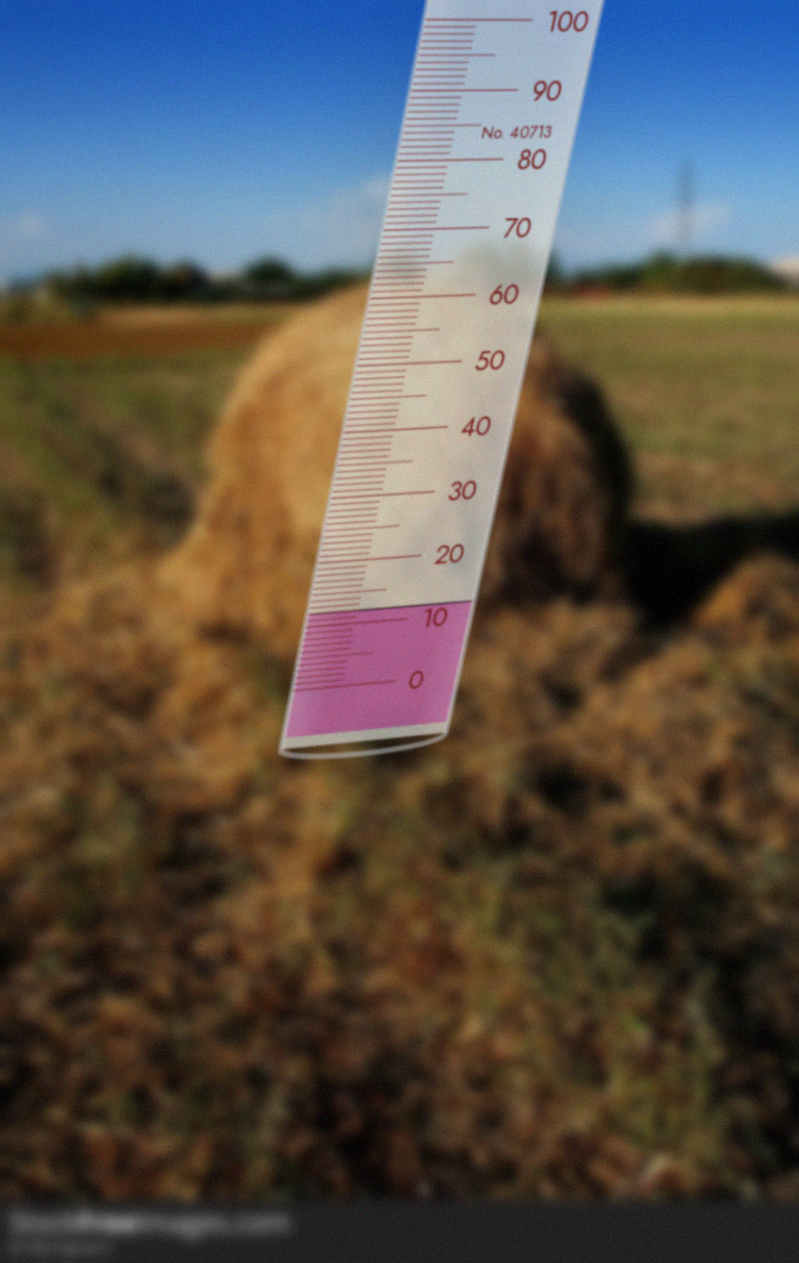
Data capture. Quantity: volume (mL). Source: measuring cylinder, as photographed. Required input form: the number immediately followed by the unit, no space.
12mL
